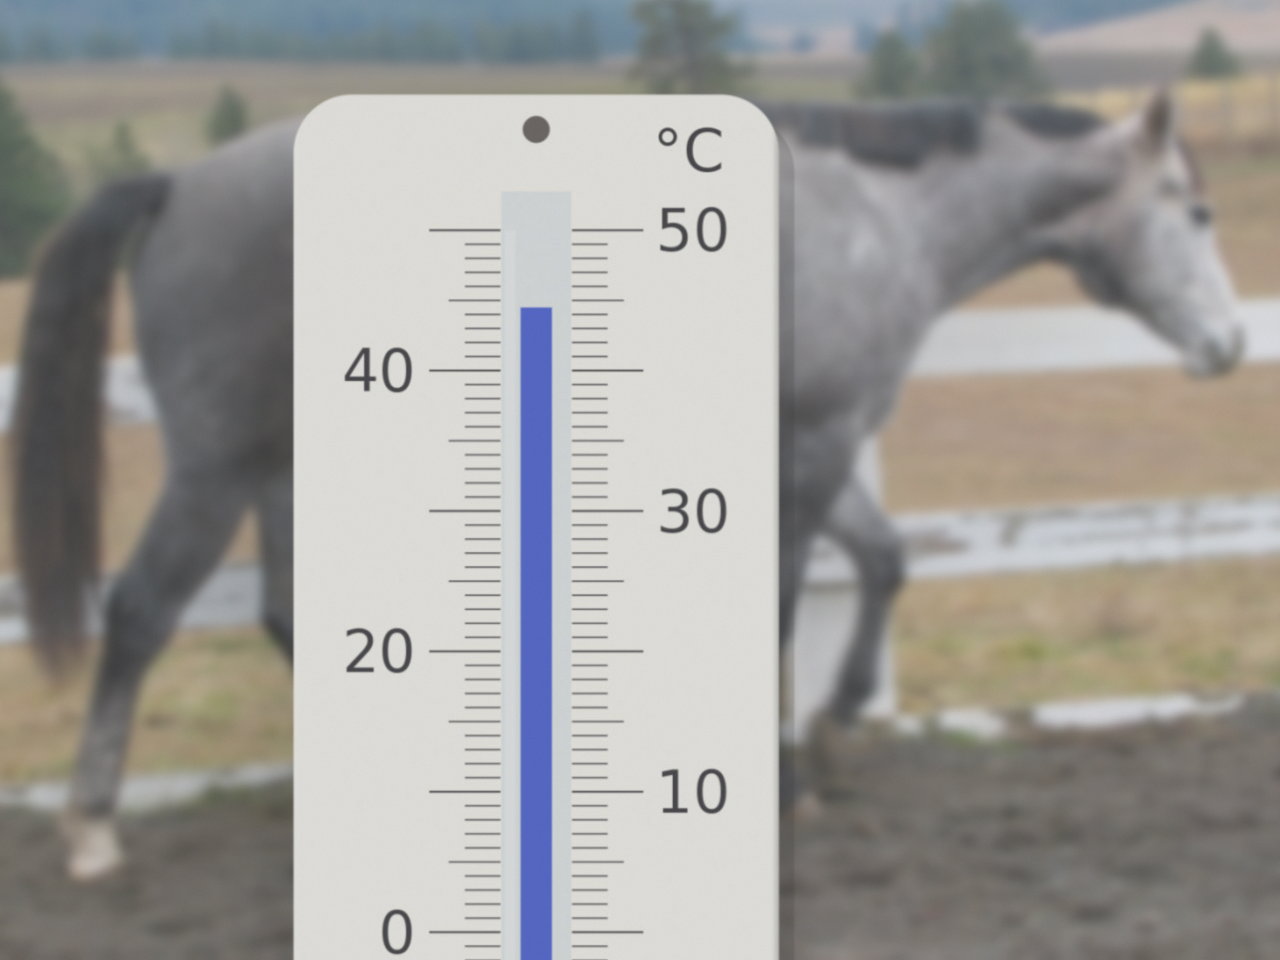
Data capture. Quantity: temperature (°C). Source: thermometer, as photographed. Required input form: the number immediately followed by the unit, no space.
44.5°C
